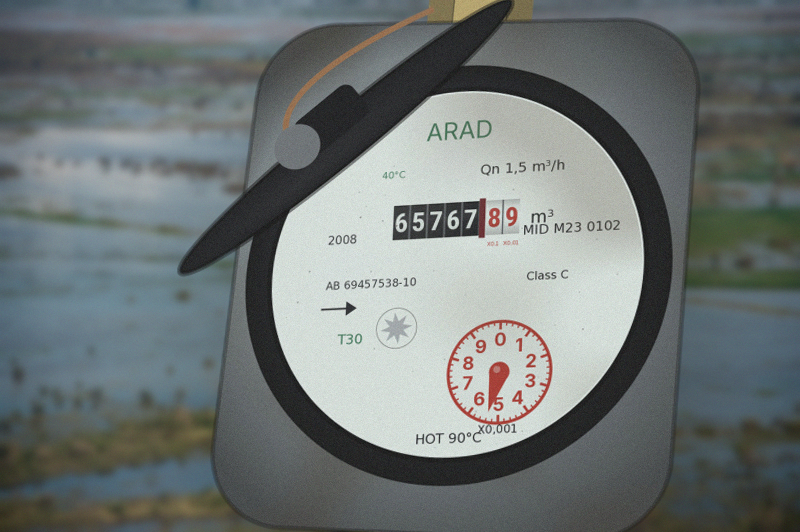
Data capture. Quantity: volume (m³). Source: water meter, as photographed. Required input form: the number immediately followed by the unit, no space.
65767.895m³
